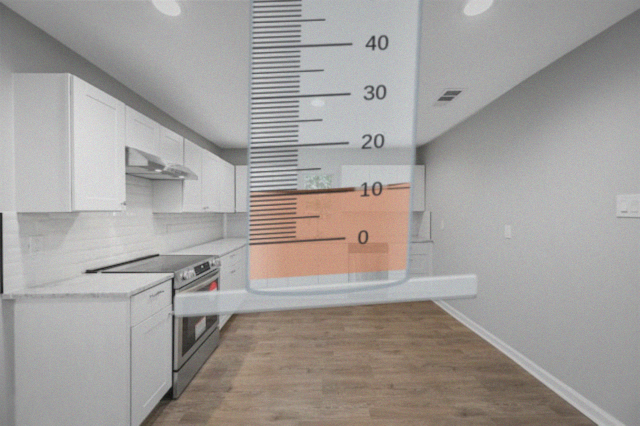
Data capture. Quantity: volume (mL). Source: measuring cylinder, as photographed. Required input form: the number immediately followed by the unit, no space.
10mL
